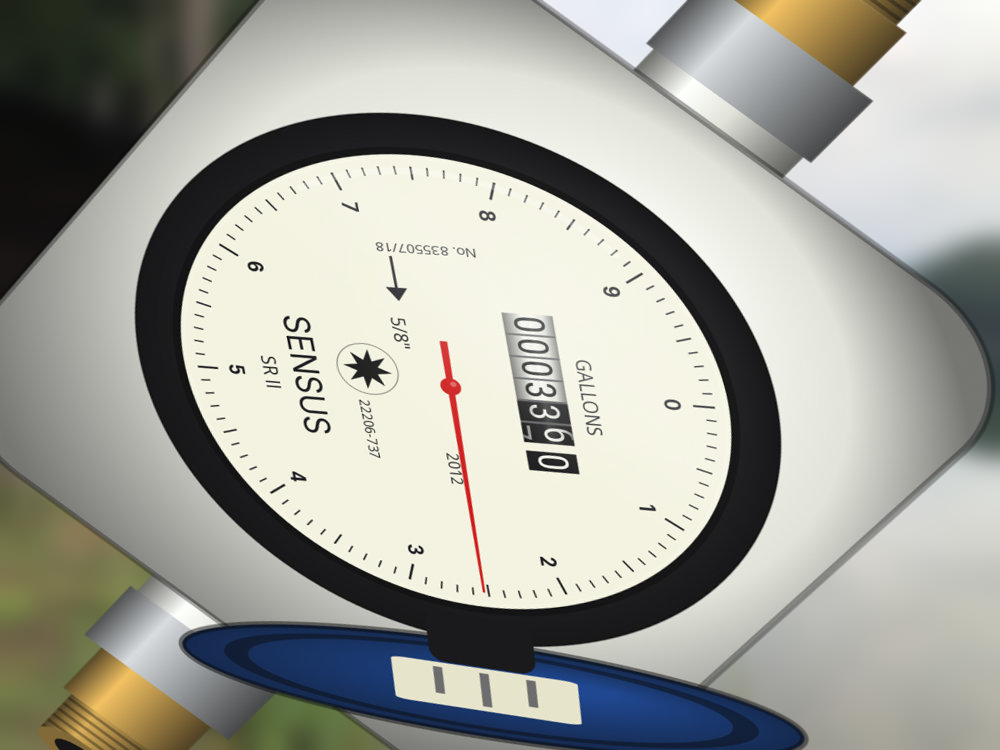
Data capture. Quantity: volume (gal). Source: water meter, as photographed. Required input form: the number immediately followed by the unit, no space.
3362.5gal
